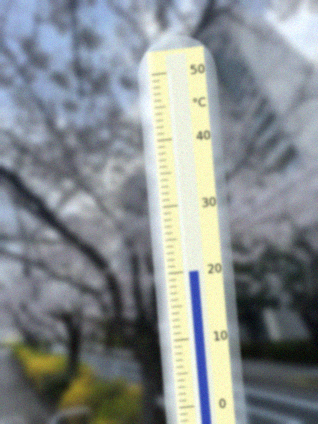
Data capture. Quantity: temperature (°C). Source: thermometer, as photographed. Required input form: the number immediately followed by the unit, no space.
20°C
